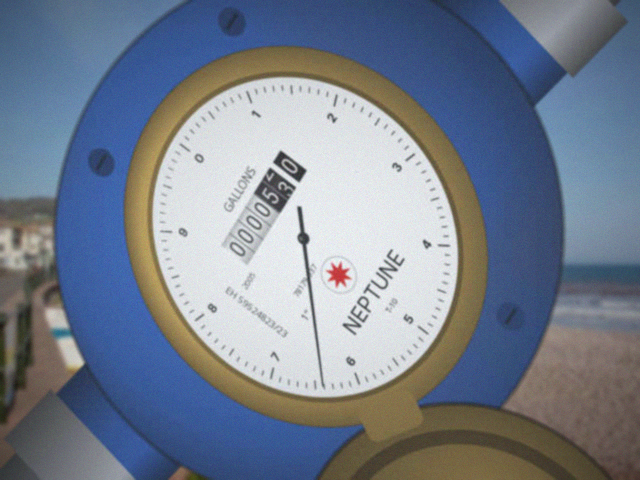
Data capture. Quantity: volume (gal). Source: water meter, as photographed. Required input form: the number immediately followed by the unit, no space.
526.4gal
